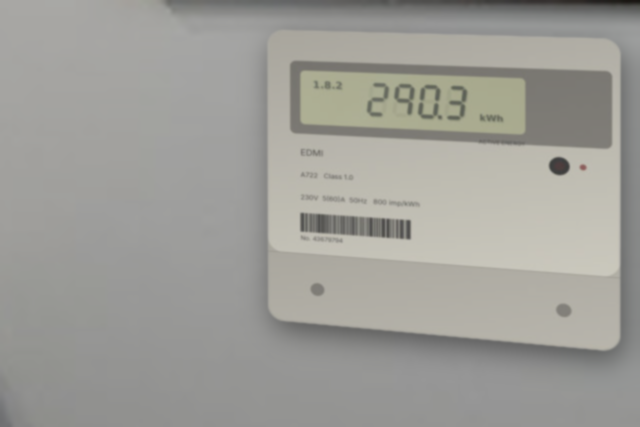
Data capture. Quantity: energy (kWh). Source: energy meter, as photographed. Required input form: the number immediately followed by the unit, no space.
290.3kWh
